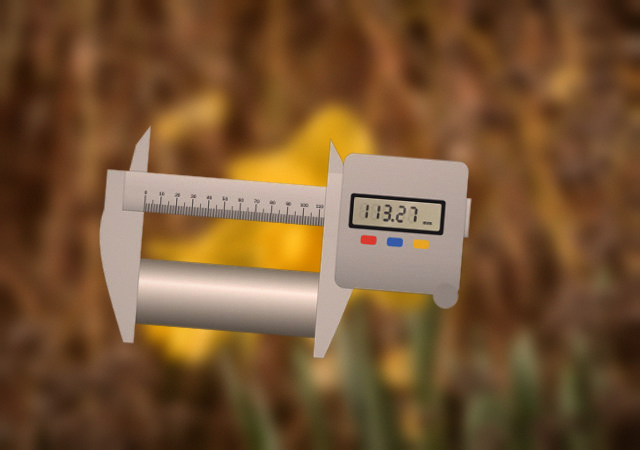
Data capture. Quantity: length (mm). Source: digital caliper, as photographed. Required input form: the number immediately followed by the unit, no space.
113.27mm
